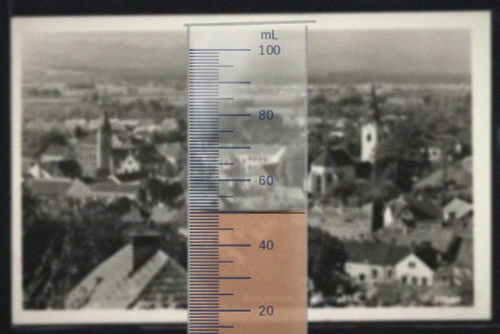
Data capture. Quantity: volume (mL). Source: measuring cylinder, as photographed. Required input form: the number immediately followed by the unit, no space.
50mL
